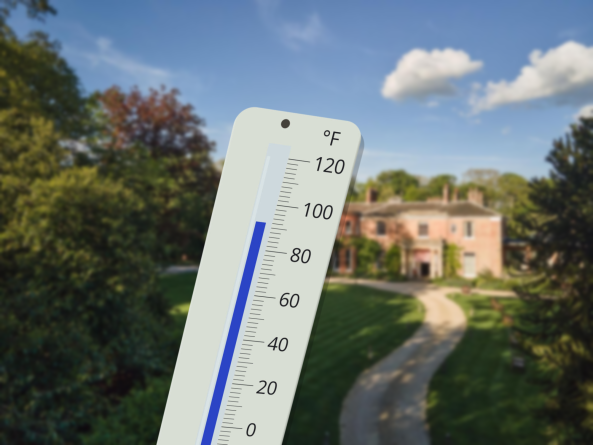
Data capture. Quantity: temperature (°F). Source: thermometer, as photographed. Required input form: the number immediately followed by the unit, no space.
92°F
